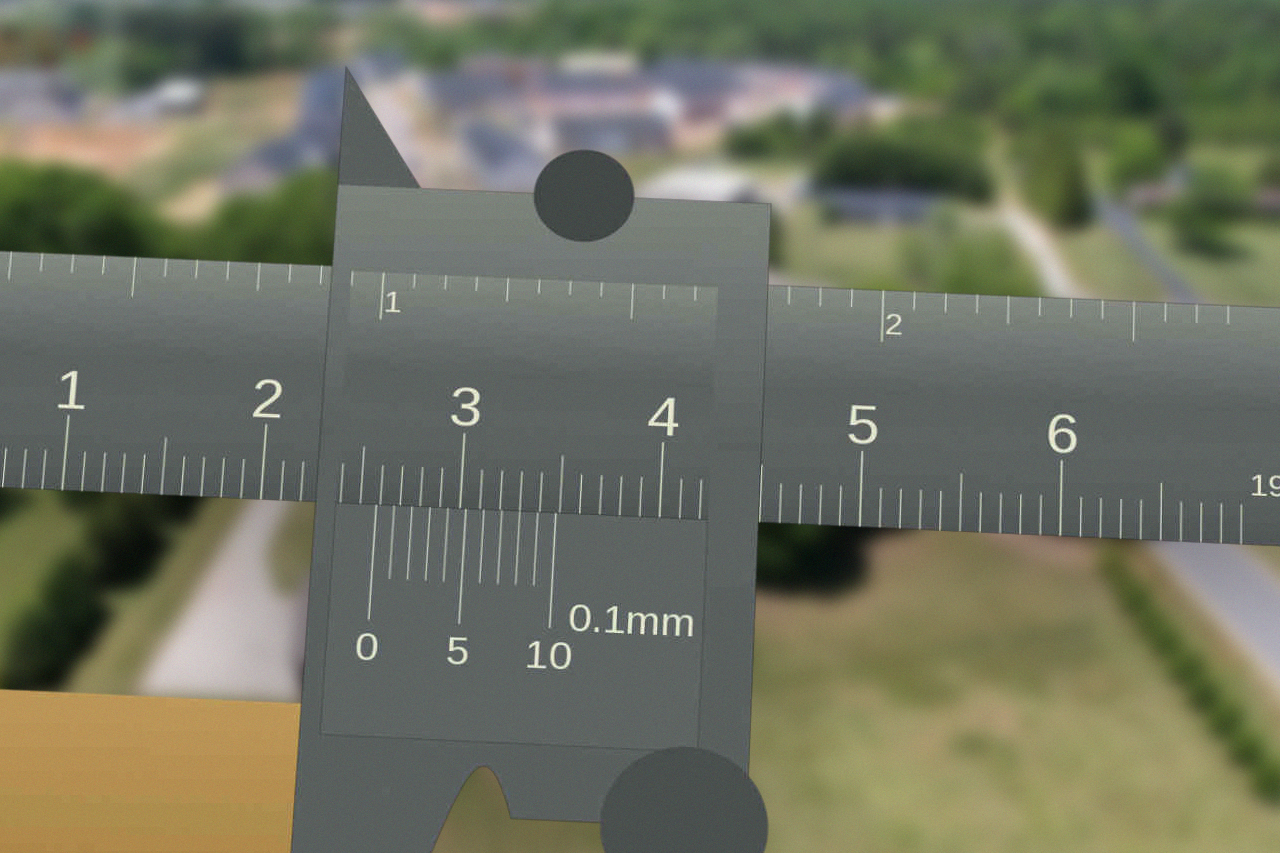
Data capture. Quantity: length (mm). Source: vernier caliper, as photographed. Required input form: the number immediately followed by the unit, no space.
25.8mm
